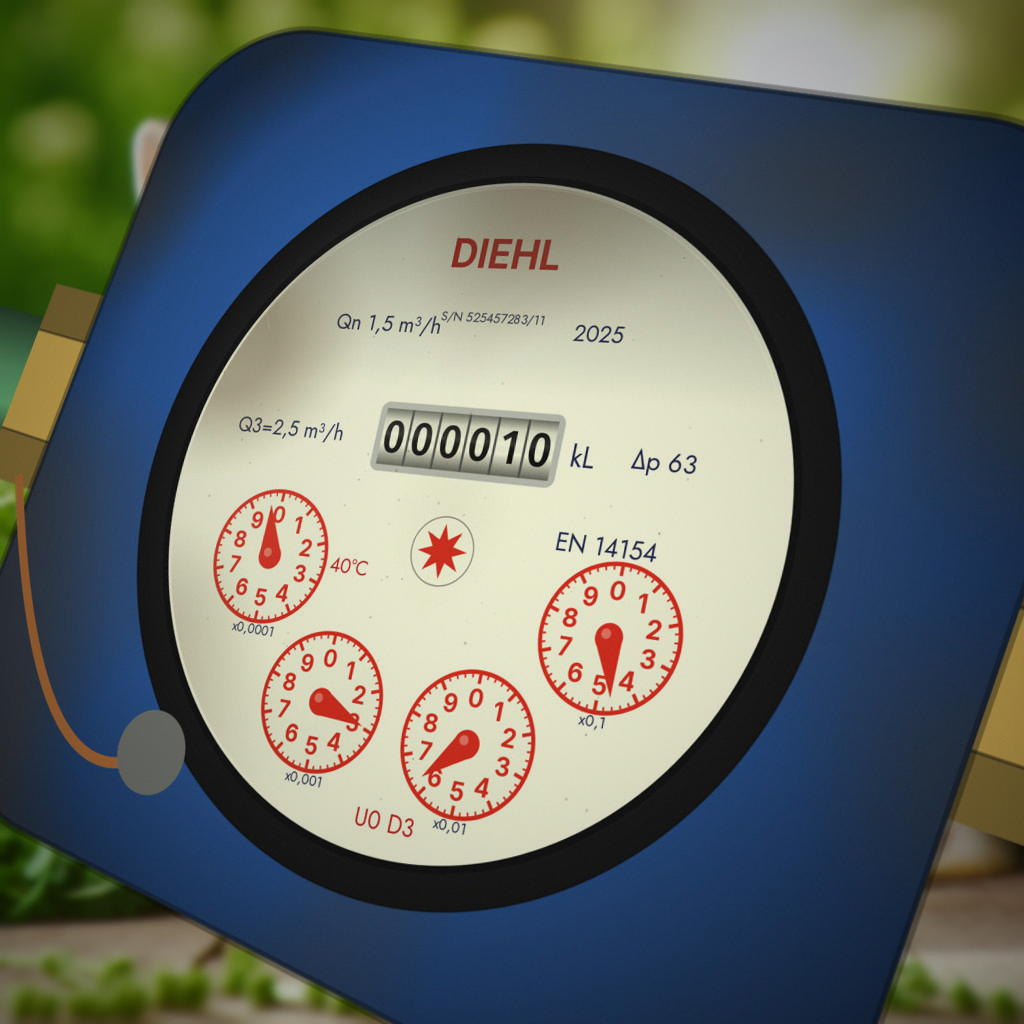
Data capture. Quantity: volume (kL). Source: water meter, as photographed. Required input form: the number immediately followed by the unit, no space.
10.4629kL
